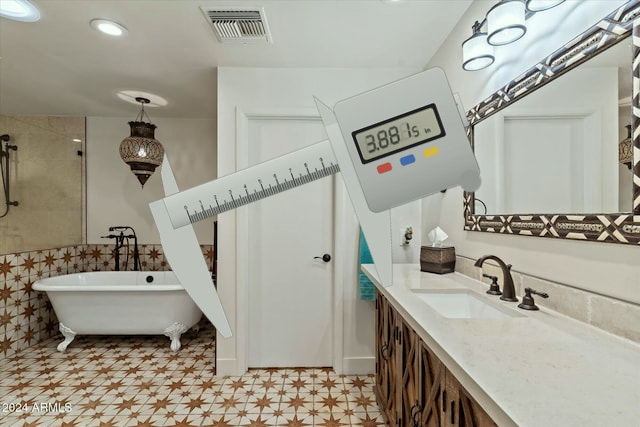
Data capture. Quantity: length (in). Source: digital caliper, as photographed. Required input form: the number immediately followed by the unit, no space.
3.8815in
